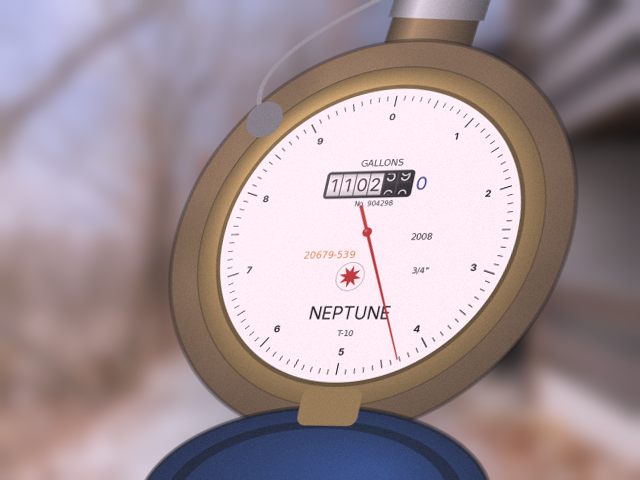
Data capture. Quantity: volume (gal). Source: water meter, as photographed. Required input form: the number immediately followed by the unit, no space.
1102594.3gal
